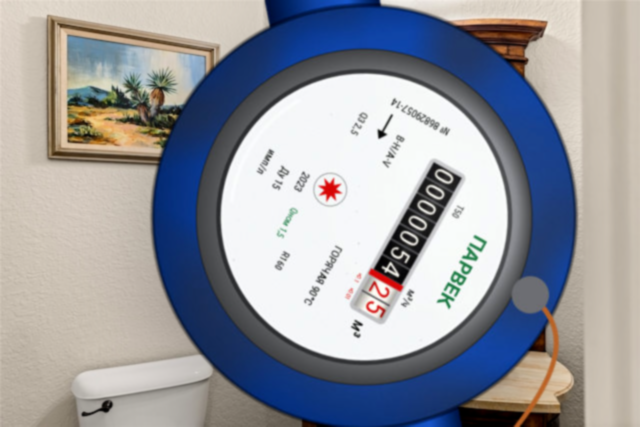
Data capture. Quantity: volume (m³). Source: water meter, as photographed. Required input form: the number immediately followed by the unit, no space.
54.25m³
